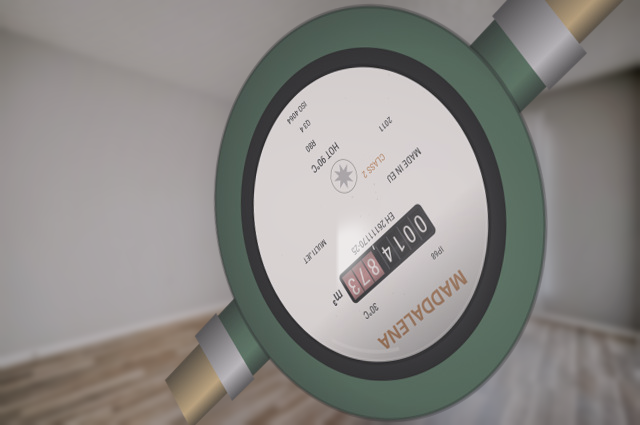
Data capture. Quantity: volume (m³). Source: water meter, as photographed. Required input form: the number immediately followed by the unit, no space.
14.873m³
